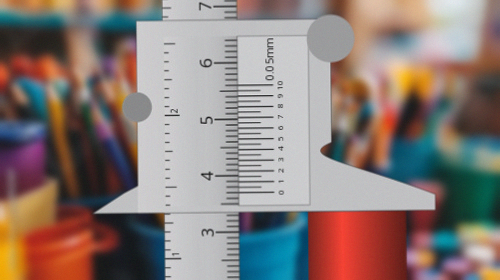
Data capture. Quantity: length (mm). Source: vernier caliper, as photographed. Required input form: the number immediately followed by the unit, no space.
37.0mm
